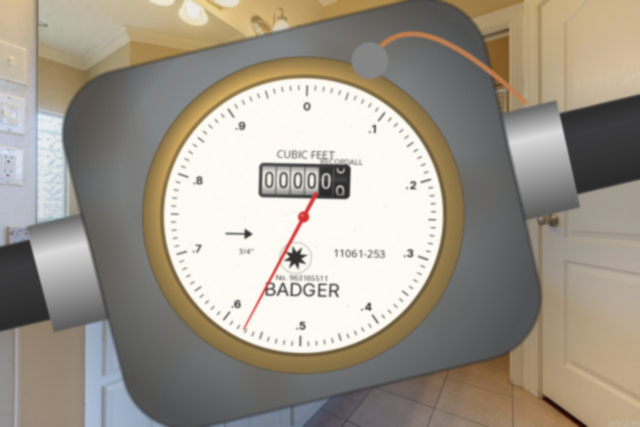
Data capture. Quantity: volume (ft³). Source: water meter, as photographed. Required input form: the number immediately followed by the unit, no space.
8.57ft³
